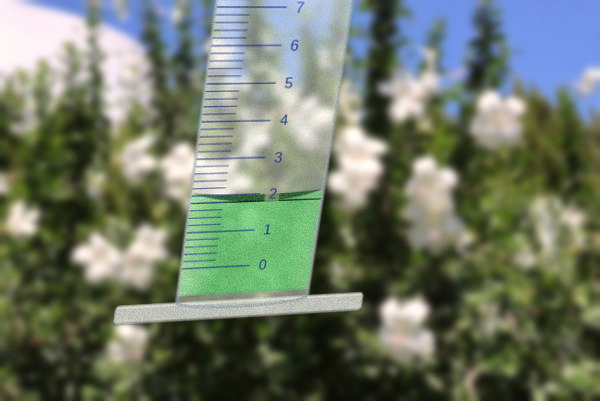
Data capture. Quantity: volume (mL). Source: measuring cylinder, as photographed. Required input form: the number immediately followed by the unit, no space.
1.8mL
